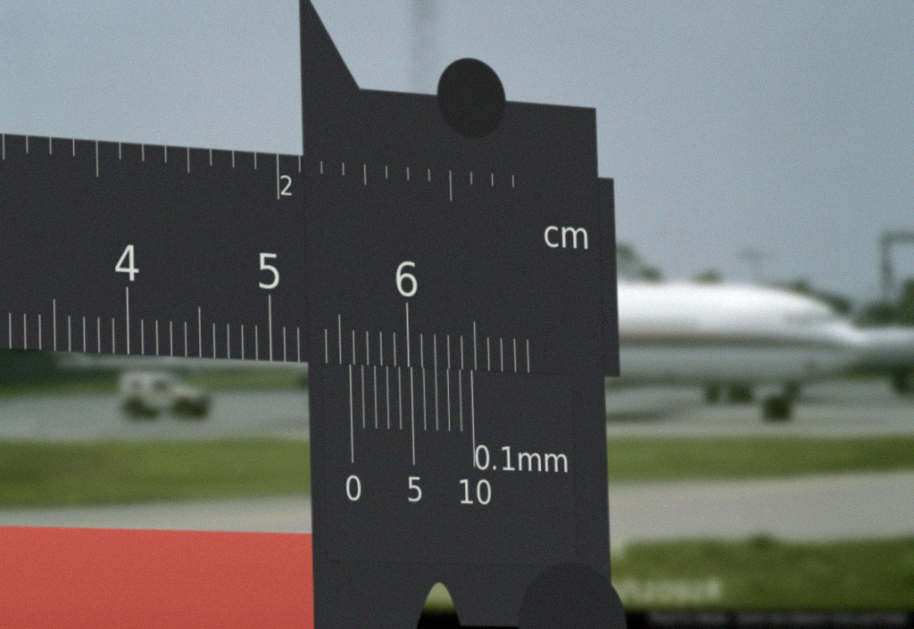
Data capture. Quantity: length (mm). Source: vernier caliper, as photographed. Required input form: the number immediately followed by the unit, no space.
55.7mm
